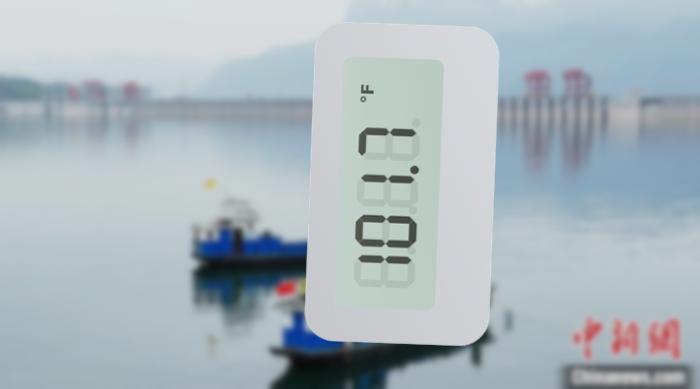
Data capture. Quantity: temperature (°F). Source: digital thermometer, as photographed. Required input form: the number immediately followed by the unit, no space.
101.7°F
